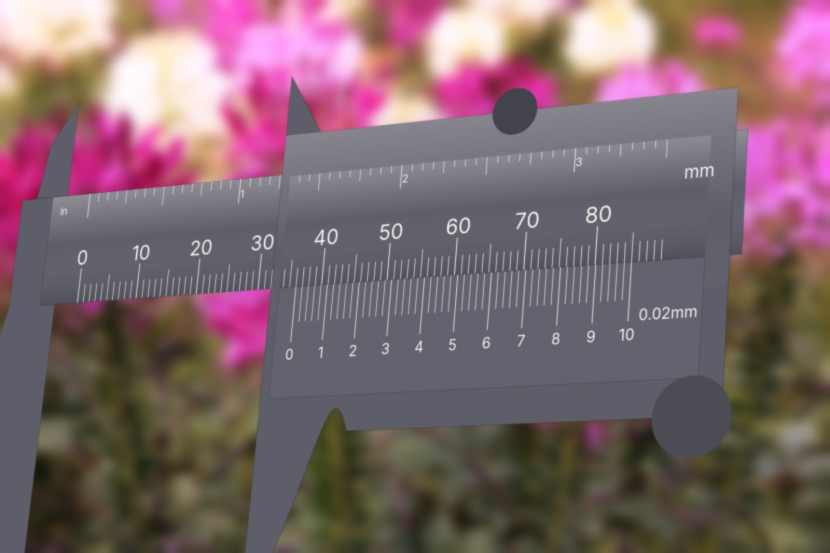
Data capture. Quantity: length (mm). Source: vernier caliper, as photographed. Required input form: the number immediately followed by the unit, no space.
36.0mm
